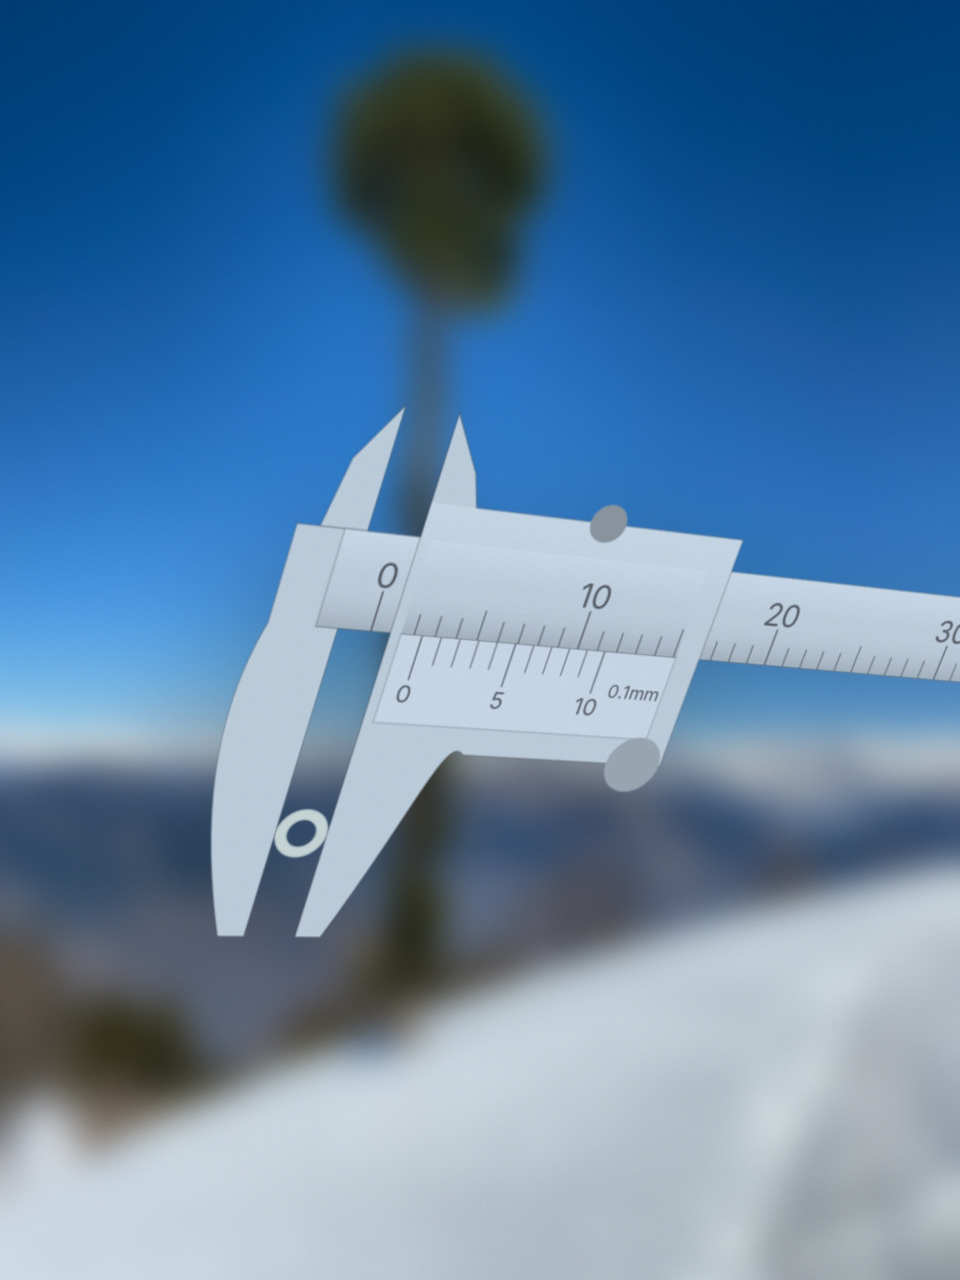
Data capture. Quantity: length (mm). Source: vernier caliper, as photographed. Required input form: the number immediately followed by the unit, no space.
2.4mm
